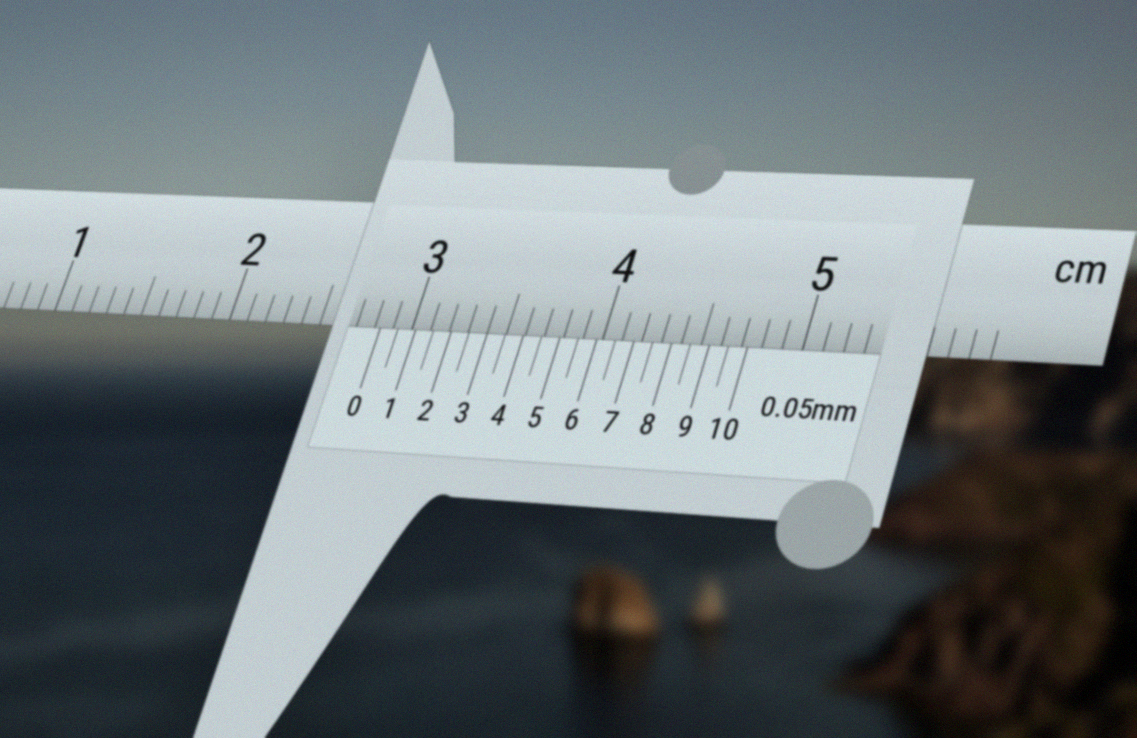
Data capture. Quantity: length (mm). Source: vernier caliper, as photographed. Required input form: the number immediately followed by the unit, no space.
28.3mm
